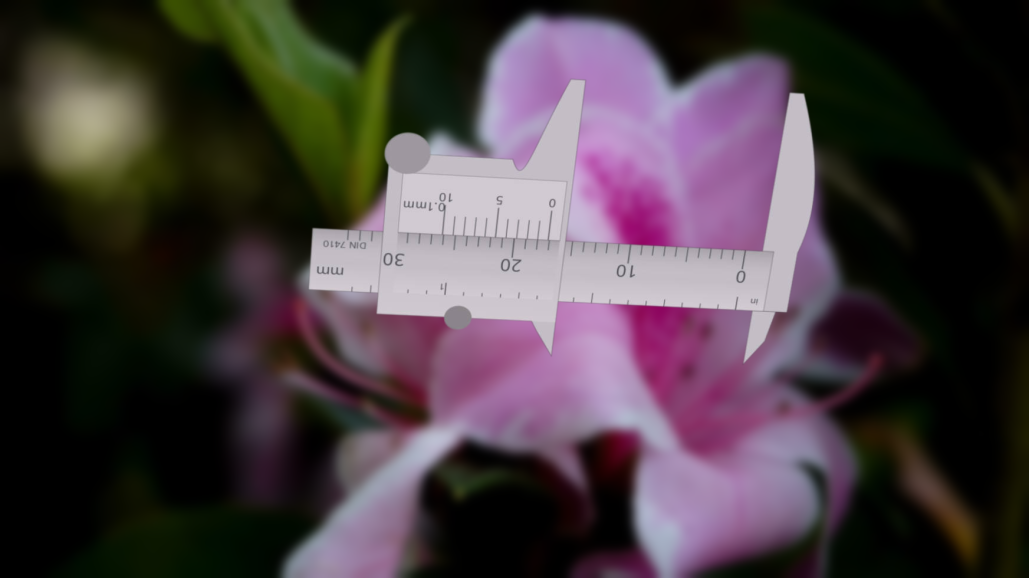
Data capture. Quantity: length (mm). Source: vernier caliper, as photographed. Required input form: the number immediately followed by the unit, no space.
17.1mm
